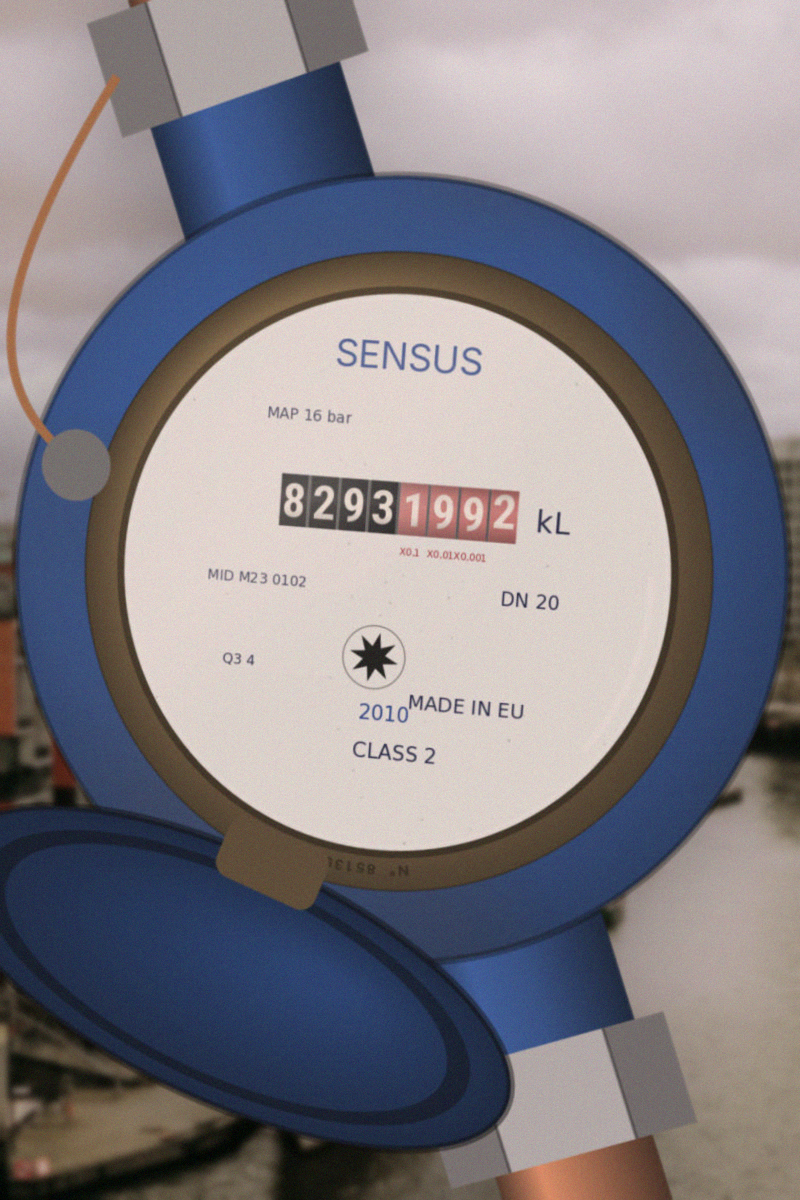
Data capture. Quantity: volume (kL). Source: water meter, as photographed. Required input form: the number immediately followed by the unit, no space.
8293.1992kL
